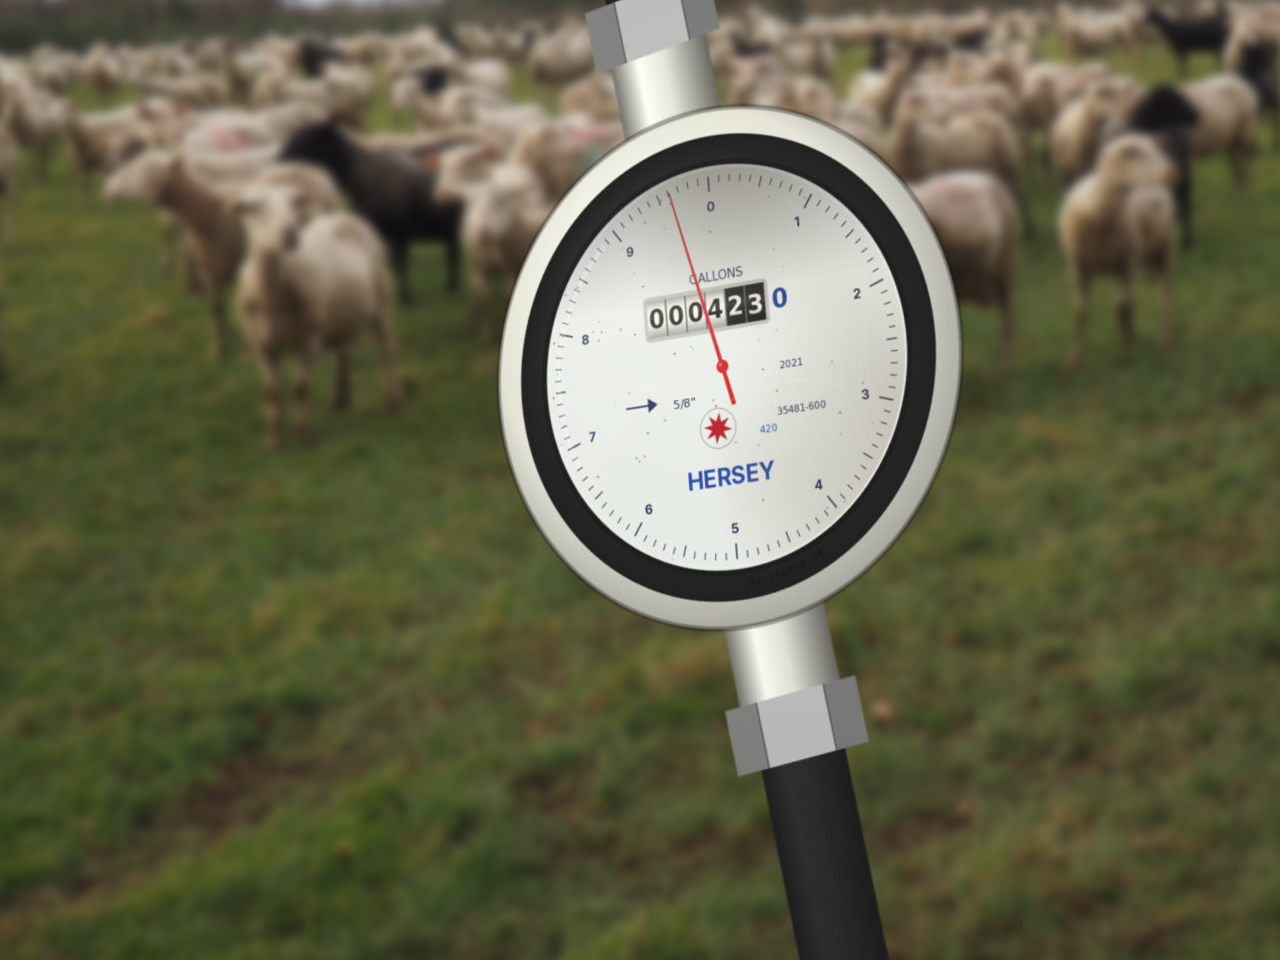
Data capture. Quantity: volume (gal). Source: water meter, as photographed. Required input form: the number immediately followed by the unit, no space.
4229.6gal
